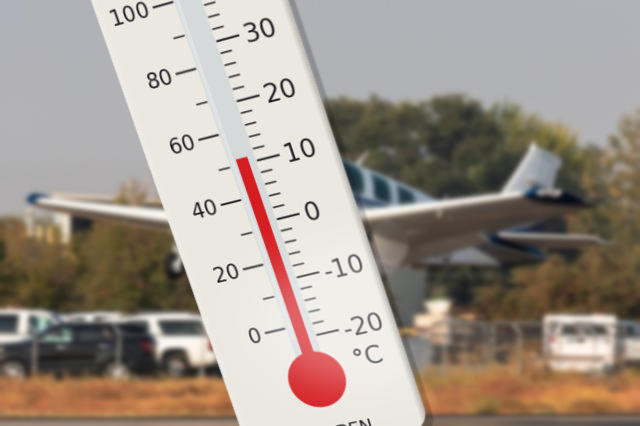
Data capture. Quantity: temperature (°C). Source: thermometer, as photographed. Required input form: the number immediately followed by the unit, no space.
11°C
